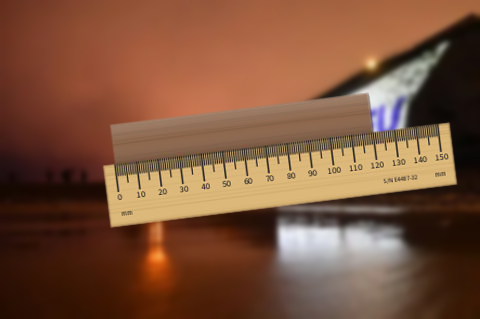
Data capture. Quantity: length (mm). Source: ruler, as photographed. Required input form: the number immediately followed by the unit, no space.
120mm
